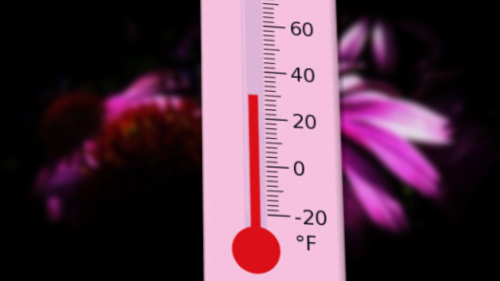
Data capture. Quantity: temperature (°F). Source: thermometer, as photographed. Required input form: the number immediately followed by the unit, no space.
30°F
